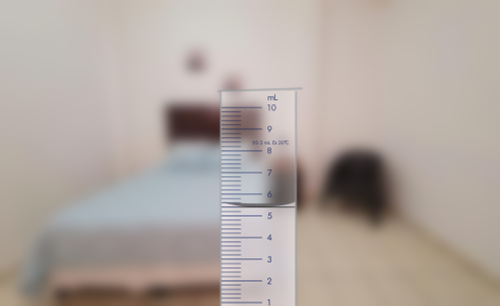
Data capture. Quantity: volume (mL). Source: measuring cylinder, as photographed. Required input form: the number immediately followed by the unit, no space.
5.4mL
